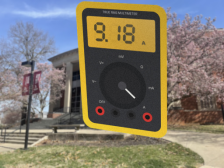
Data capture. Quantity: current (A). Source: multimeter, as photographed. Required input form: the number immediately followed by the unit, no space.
9.18A
